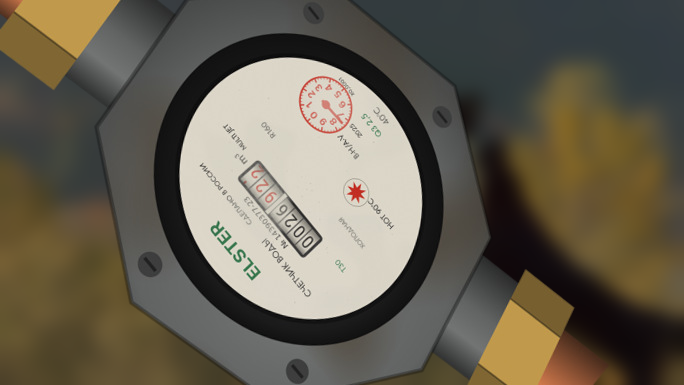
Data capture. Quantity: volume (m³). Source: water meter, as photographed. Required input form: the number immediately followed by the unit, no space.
26.9217m³
